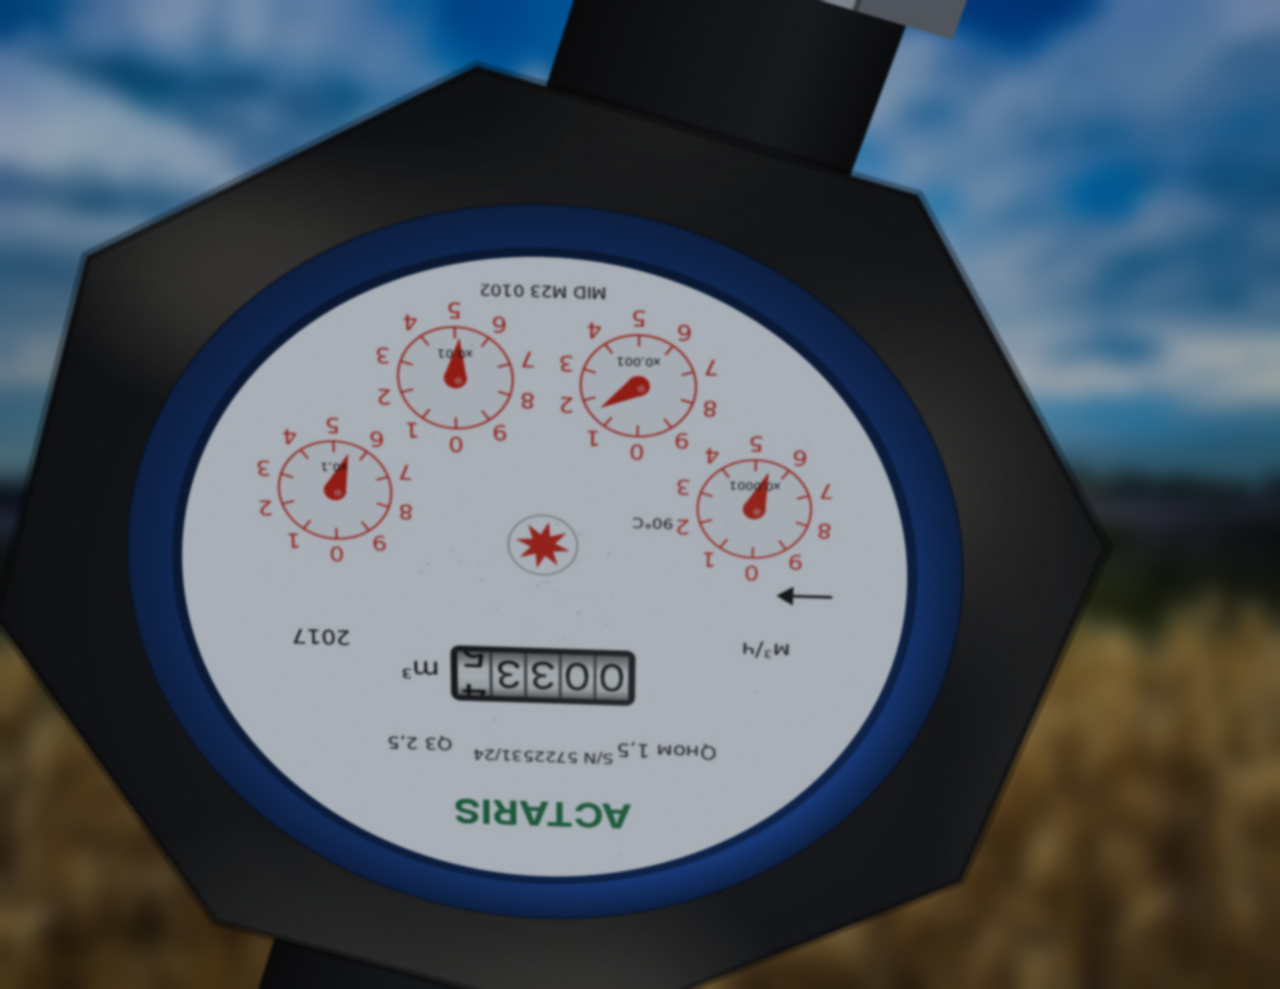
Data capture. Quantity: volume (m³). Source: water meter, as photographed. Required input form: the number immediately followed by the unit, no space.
334.5515m³
